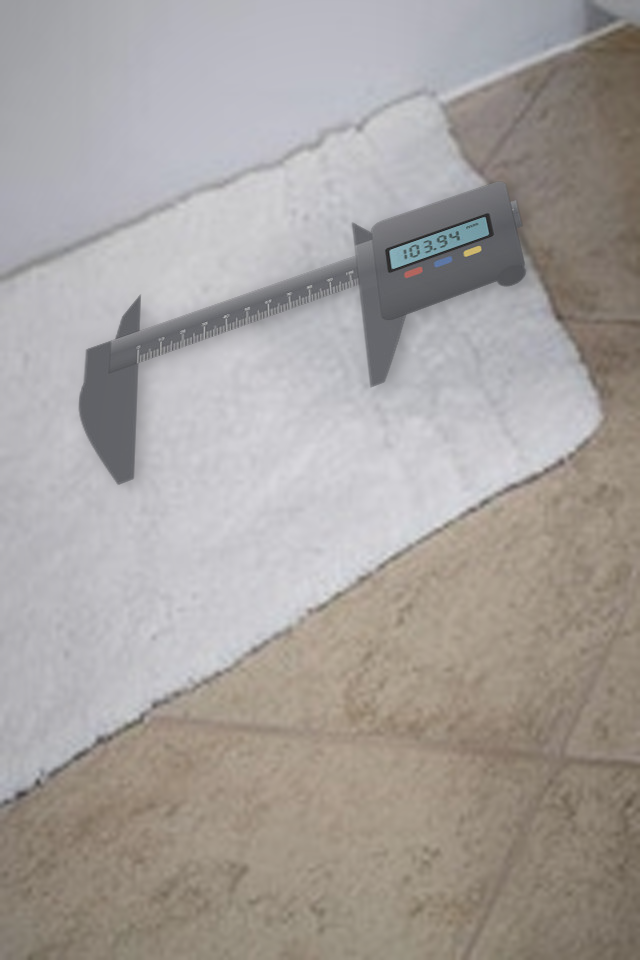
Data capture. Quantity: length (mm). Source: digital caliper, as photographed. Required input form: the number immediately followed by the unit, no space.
103.94mm
